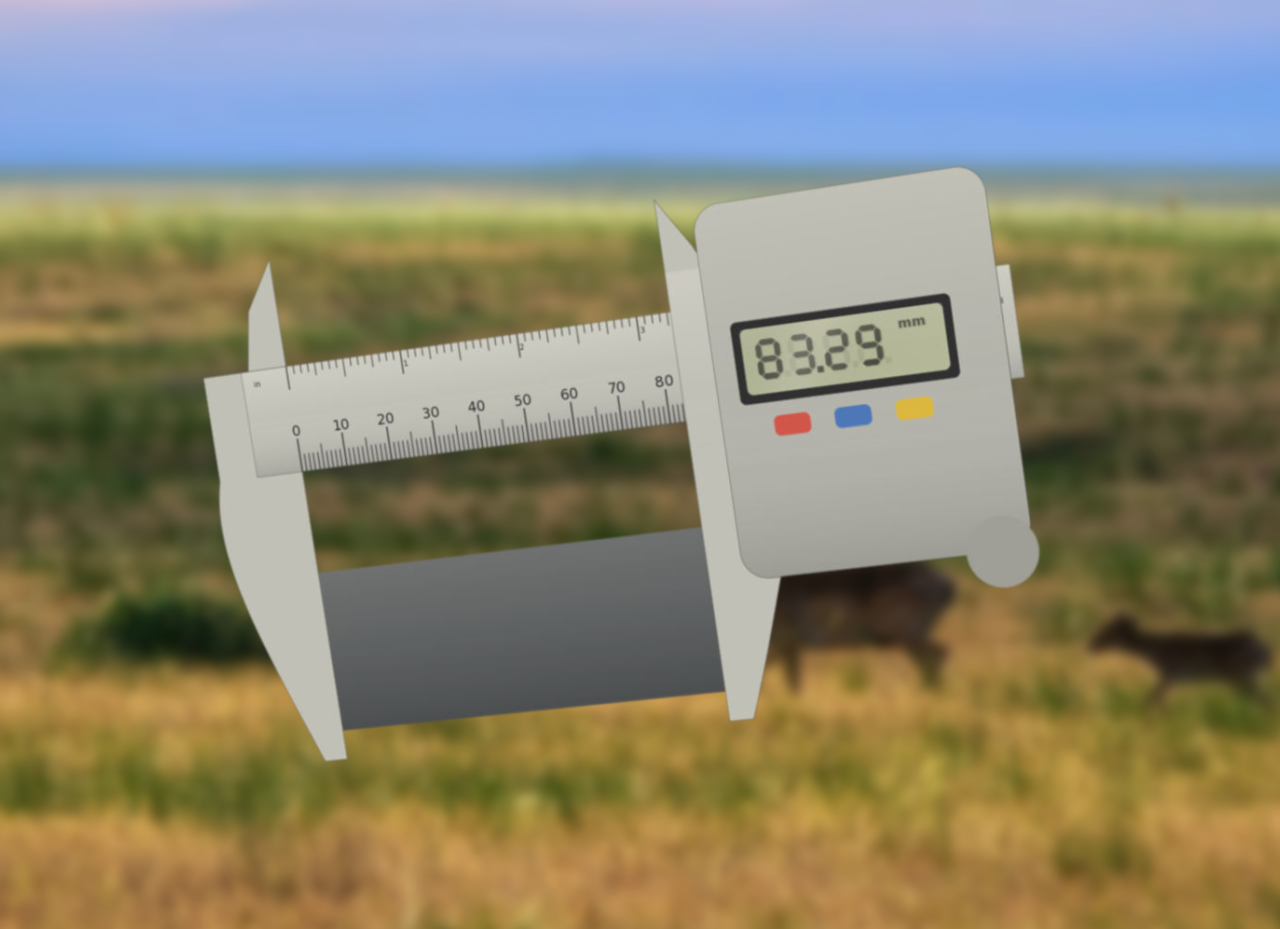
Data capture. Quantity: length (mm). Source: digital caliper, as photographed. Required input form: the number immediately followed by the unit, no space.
83.29mm
